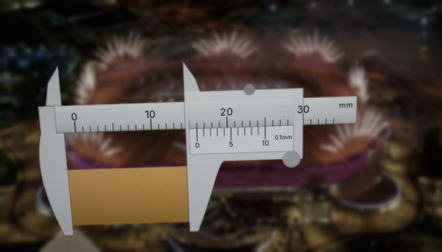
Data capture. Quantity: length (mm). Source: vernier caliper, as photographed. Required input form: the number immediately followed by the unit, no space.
16.0mm
